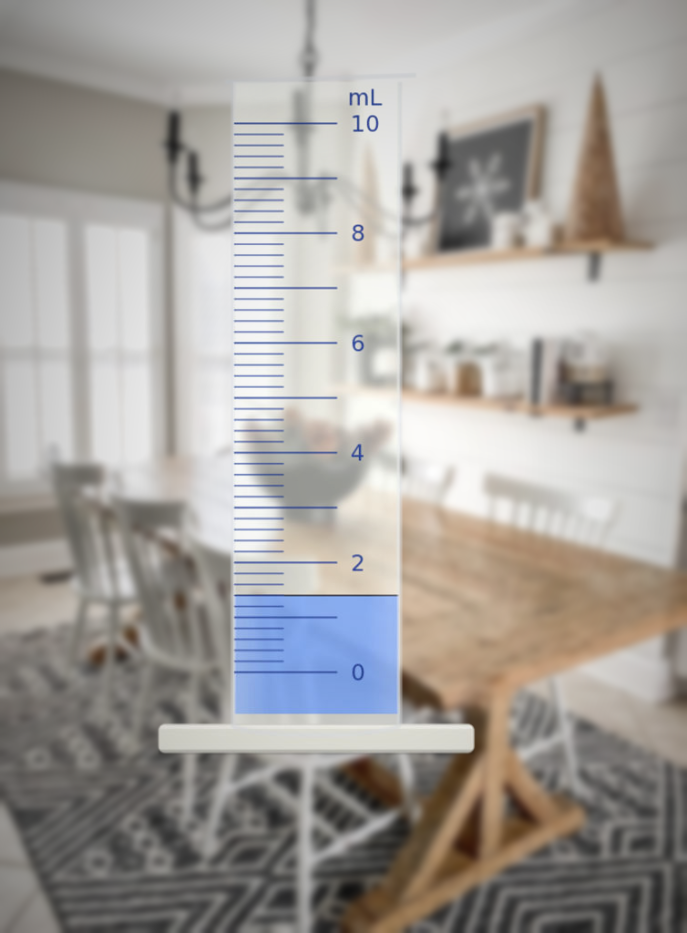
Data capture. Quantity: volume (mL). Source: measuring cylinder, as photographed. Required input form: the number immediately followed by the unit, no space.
1.4mL
